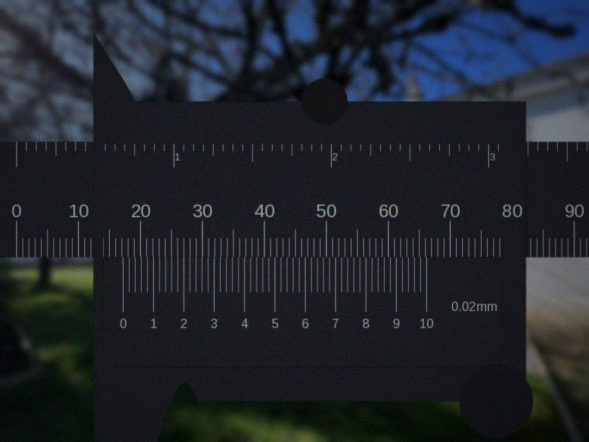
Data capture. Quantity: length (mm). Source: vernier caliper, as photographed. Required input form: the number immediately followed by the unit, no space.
17.2mm
